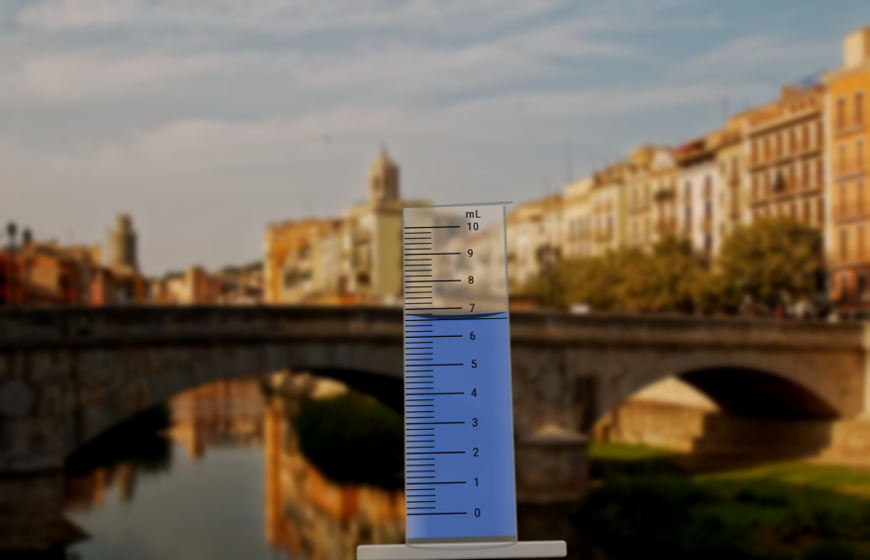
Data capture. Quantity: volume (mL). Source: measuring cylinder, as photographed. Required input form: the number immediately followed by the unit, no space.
6.6mL
